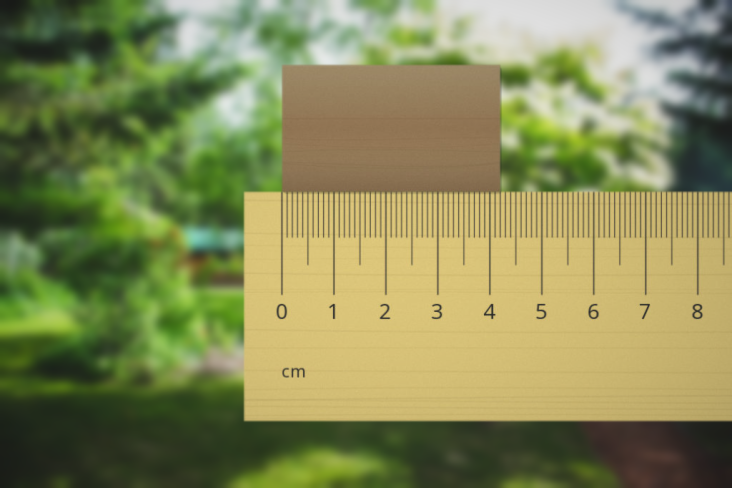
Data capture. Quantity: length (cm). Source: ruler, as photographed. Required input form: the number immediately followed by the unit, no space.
4.2cm
